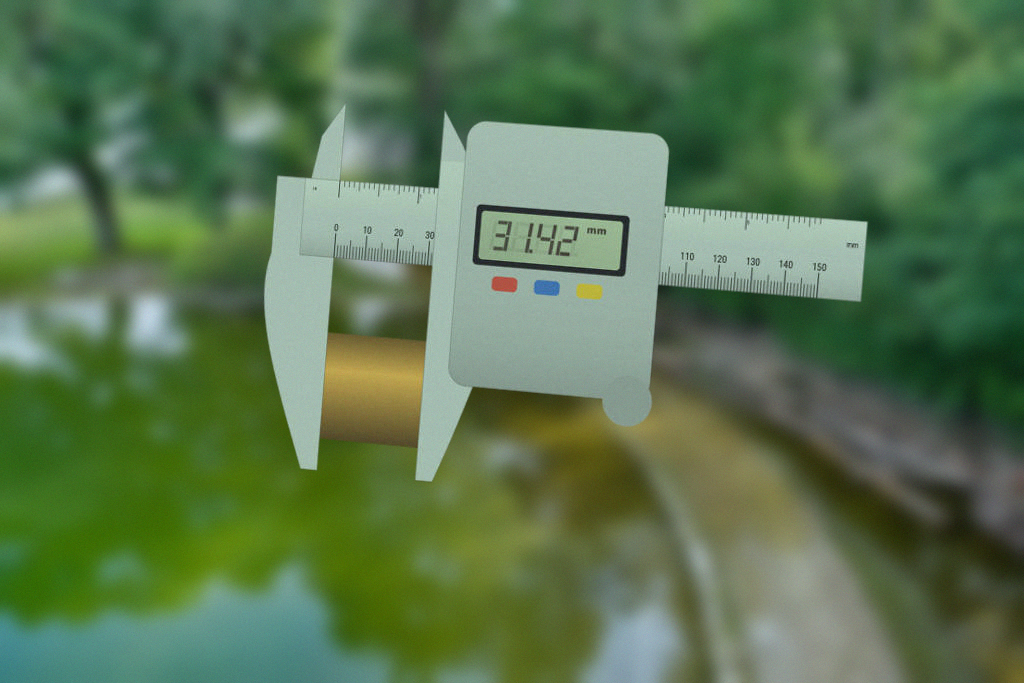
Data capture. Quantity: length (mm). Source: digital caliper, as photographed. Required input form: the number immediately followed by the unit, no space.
31.42mm
